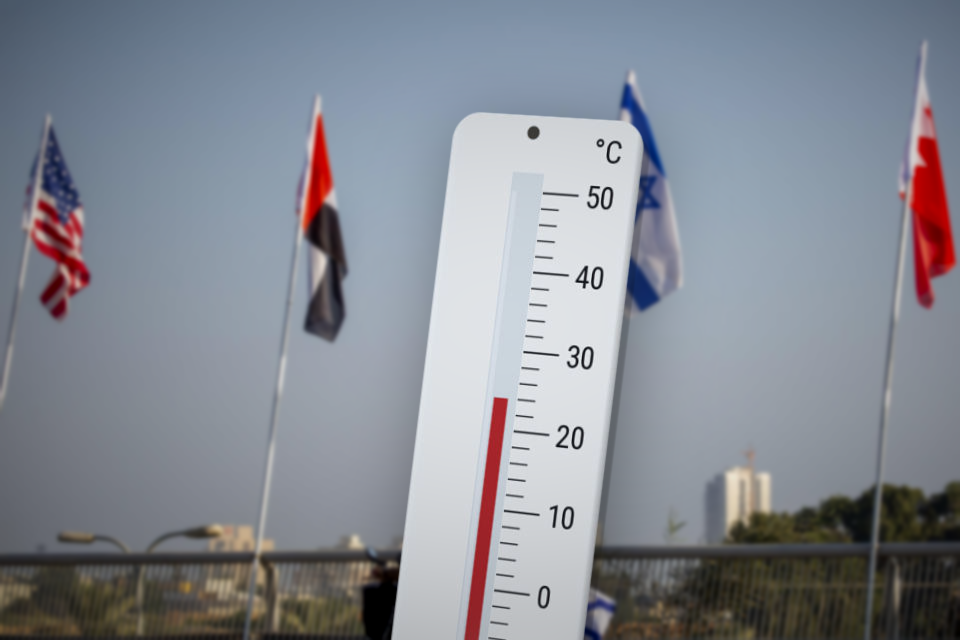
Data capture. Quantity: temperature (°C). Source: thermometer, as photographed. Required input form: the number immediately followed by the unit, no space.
24°C
